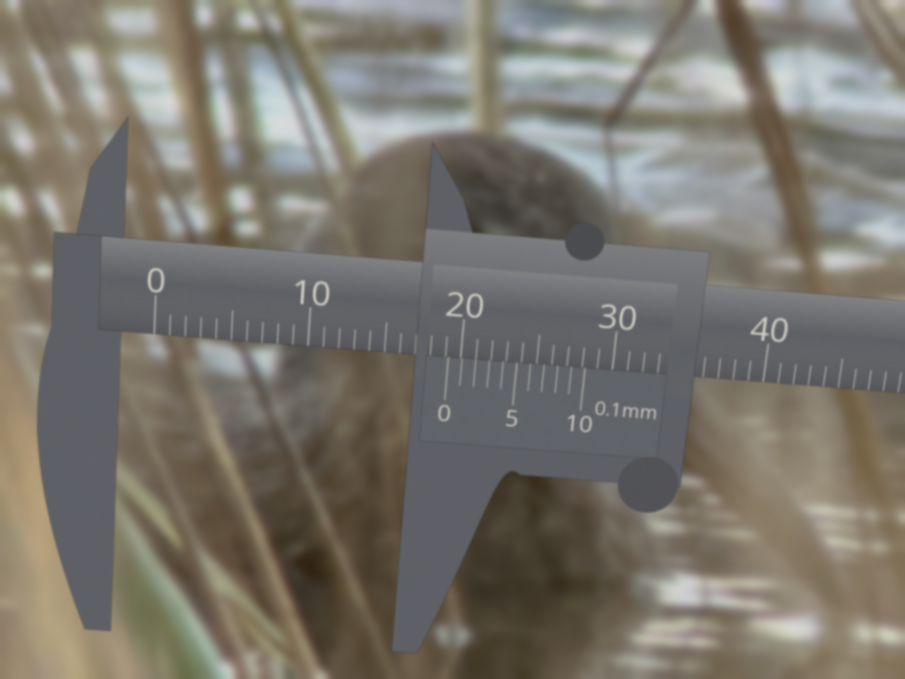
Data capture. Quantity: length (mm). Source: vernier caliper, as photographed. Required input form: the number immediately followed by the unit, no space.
19.2mm
